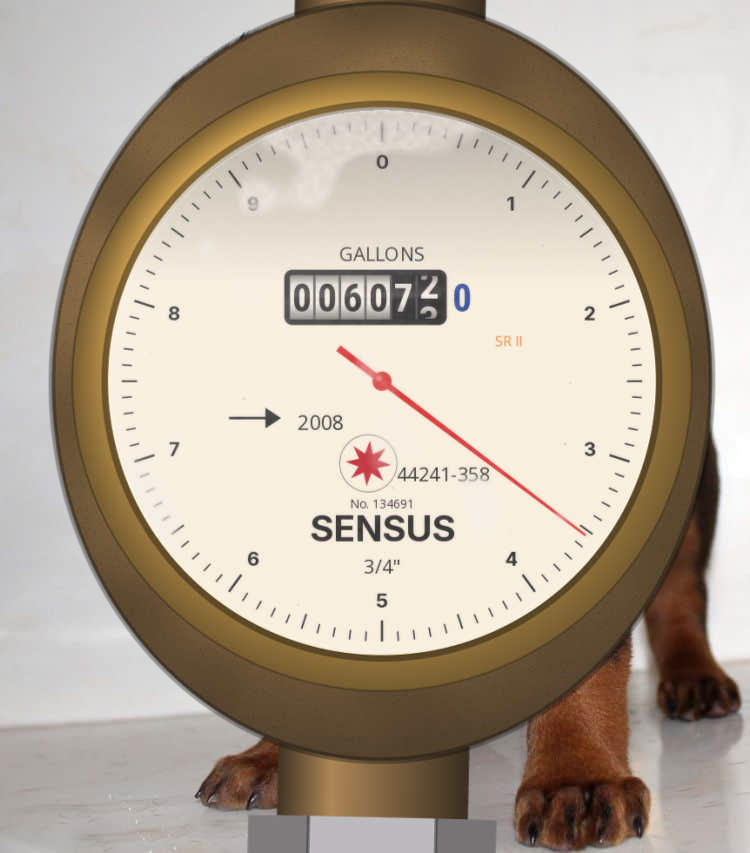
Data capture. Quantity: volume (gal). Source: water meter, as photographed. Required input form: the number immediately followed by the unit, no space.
60723.5gal
